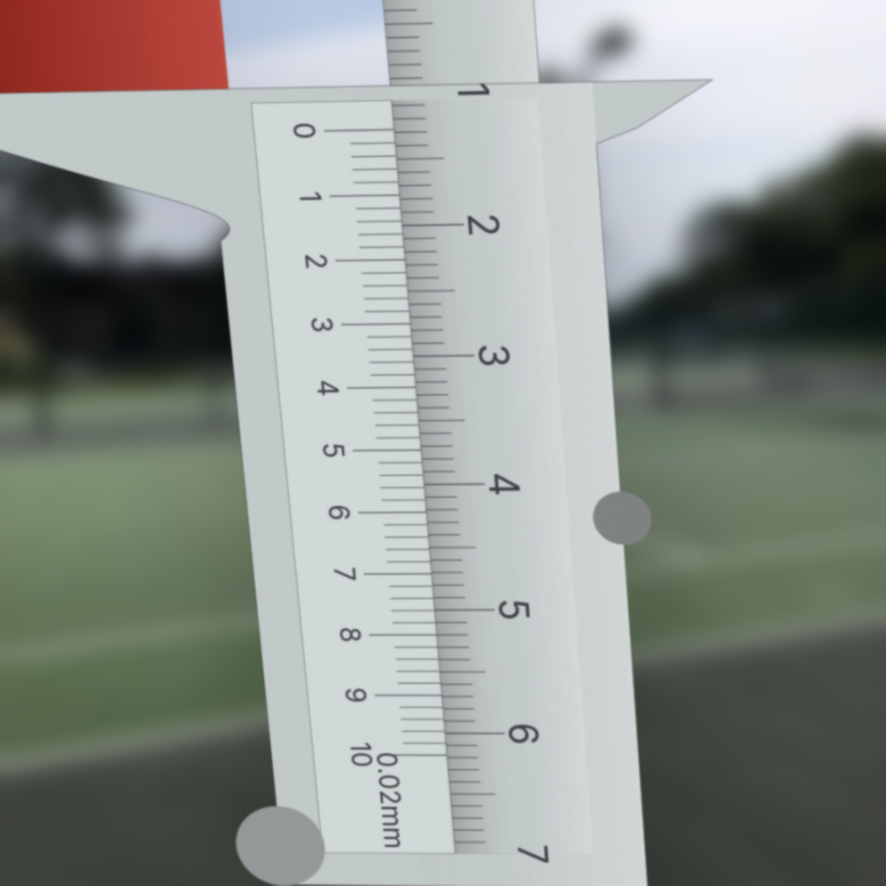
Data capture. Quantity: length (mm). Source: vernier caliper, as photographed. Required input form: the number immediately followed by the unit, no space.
12.8mm
